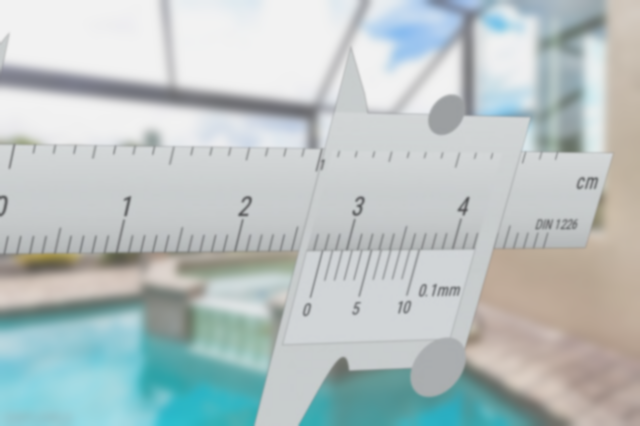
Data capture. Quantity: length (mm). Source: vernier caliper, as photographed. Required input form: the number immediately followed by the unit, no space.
27.8mm
